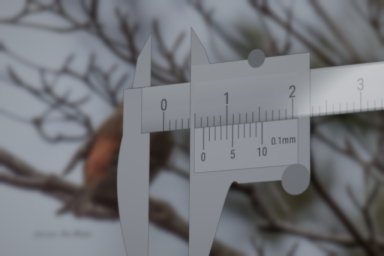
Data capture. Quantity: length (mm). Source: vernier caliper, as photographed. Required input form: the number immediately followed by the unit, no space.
6.4mm
